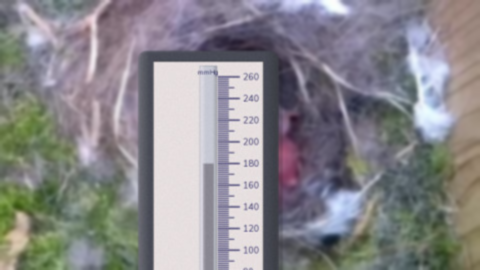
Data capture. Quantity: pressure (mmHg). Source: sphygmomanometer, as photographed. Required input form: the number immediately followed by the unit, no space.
180mmHg
